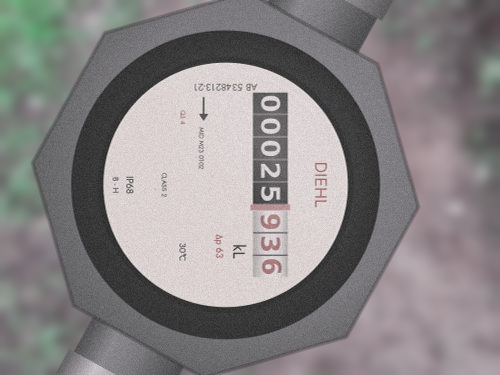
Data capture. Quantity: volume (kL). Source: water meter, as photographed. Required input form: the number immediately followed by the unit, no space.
25.936kL
